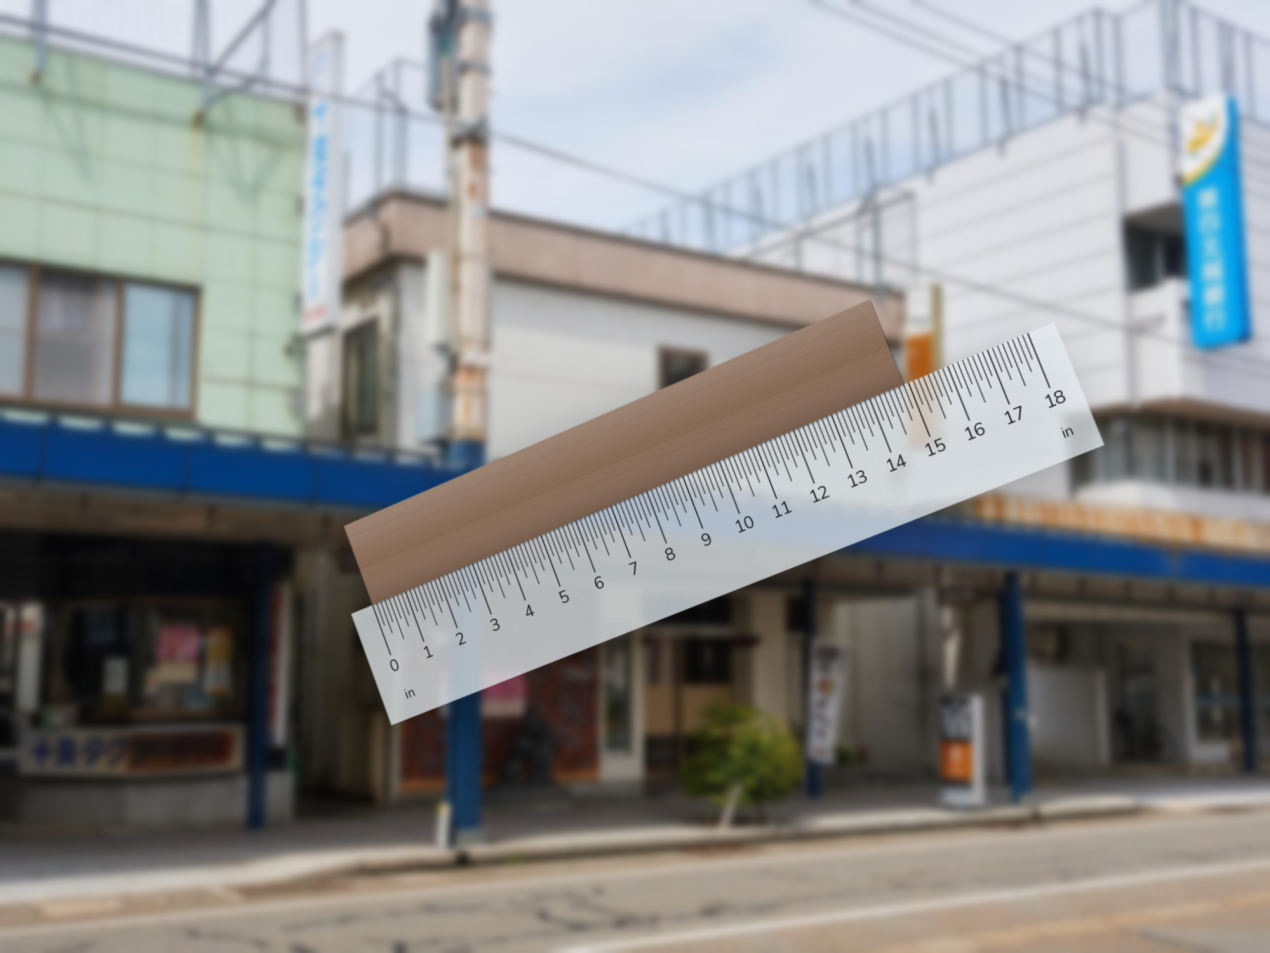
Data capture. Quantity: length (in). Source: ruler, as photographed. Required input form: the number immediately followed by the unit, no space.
14.875in
